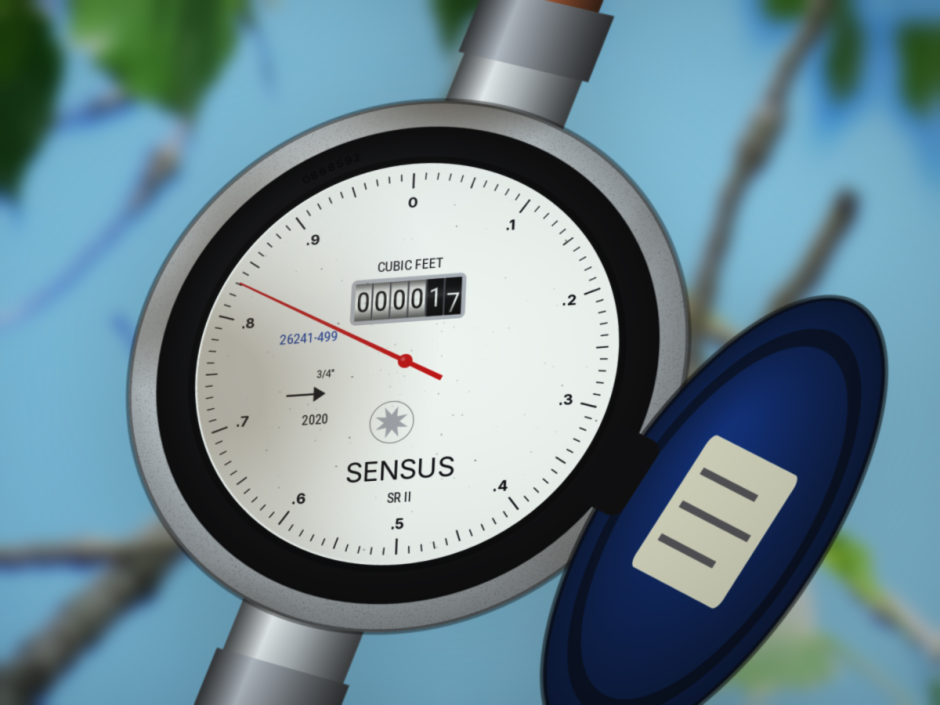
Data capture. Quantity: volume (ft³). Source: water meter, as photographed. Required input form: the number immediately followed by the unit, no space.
16.83ft³
